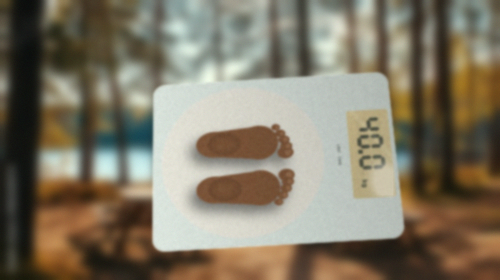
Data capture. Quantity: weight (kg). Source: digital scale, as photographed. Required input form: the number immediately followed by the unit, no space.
40.0kg
